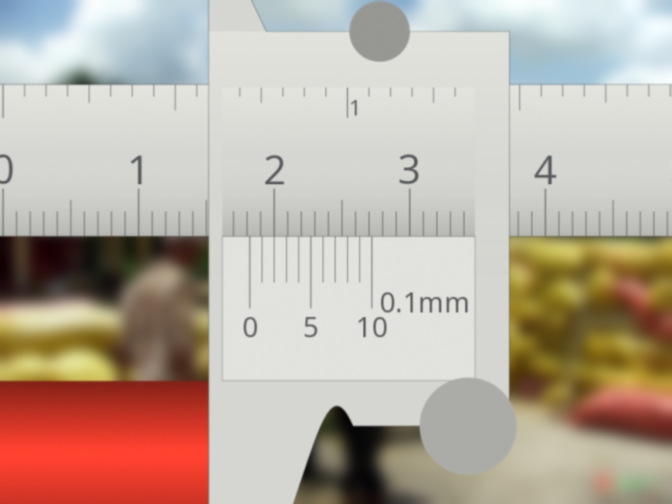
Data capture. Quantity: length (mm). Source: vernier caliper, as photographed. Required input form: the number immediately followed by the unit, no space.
18.2mm
